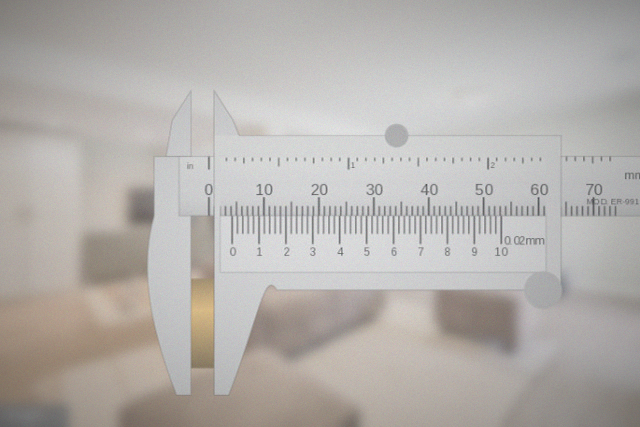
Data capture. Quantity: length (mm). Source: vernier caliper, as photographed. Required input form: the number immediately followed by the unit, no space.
4.2mm
